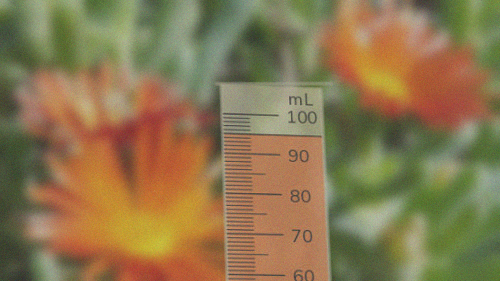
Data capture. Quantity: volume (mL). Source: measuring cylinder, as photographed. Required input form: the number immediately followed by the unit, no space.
95mL
